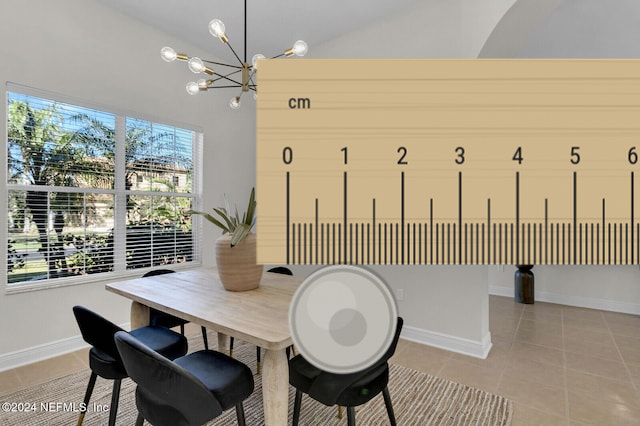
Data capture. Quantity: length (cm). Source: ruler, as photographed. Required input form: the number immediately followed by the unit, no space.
1.9cm
